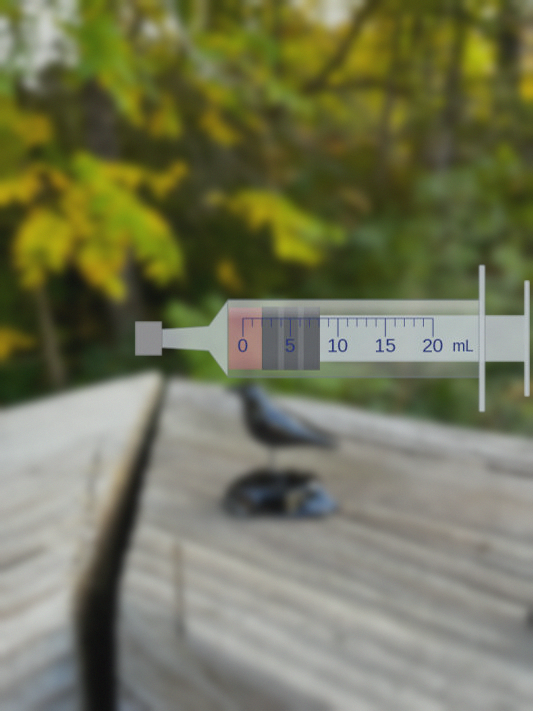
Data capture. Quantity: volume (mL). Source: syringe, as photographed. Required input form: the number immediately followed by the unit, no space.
2mL
